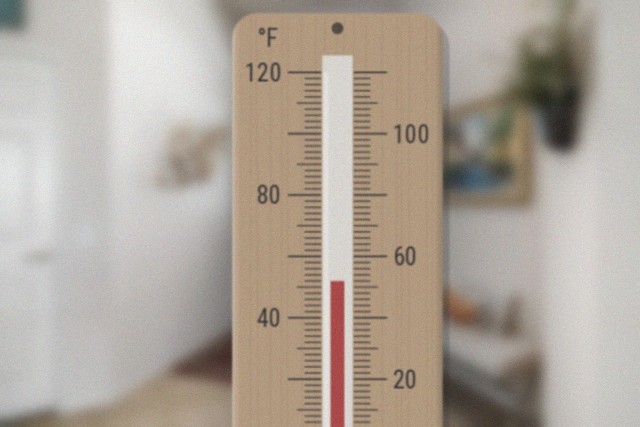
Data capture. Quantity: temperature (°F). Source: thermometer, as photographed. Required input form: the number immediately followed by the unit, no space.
52°F
